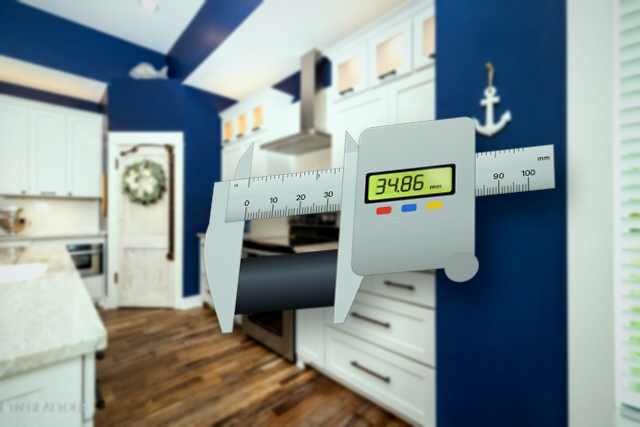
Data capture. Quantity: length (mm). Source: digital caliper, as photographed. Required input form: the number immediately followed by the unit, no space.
34.86mm
